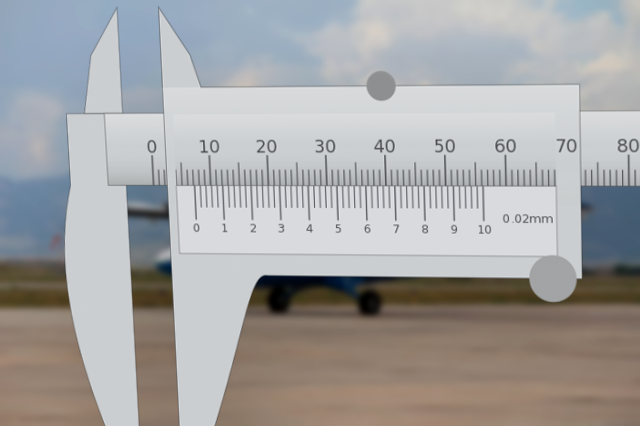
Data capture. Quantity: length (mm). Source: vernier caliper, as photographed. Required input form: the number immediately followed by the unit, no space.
7.2mm
